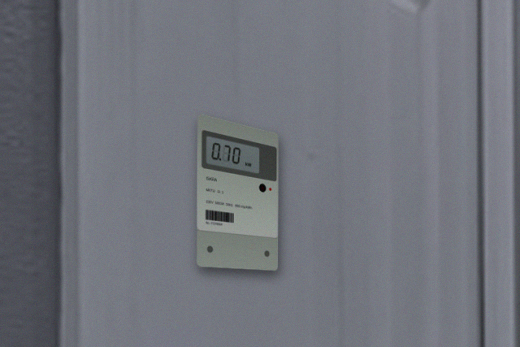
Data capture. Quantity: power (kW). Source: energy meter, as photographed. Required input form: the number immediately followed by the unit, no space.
0.70kW
